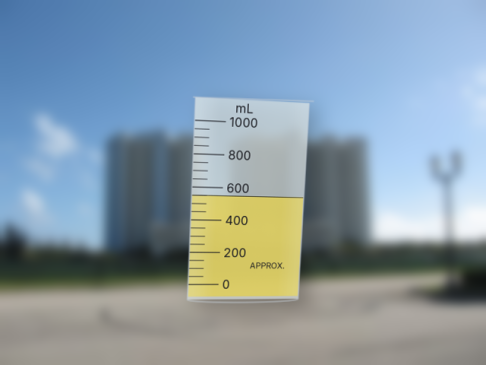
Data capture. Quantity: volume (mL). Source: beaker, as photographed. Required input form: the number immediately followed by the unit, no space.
550mL
